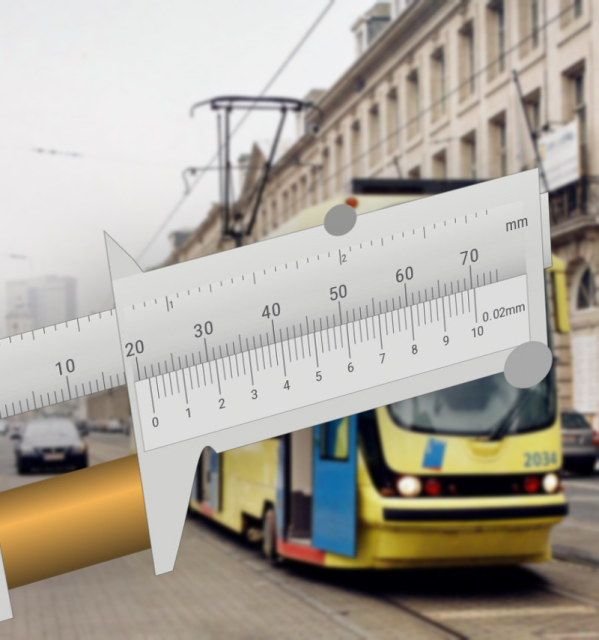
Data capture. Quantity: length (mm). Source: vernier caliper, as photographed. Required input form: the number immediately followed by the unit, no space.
21.4mm
